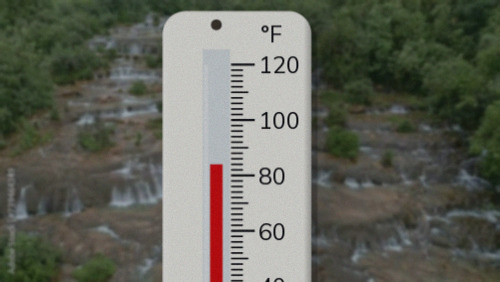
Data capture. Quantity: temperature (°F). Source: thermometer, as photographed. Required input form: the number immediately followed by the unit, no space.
84°F
